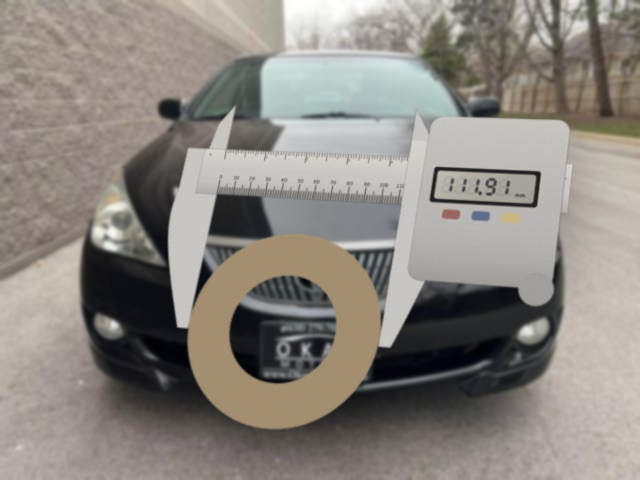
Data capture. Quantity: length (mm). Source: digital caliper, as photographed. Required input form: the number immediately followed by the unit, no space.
111.91mm
